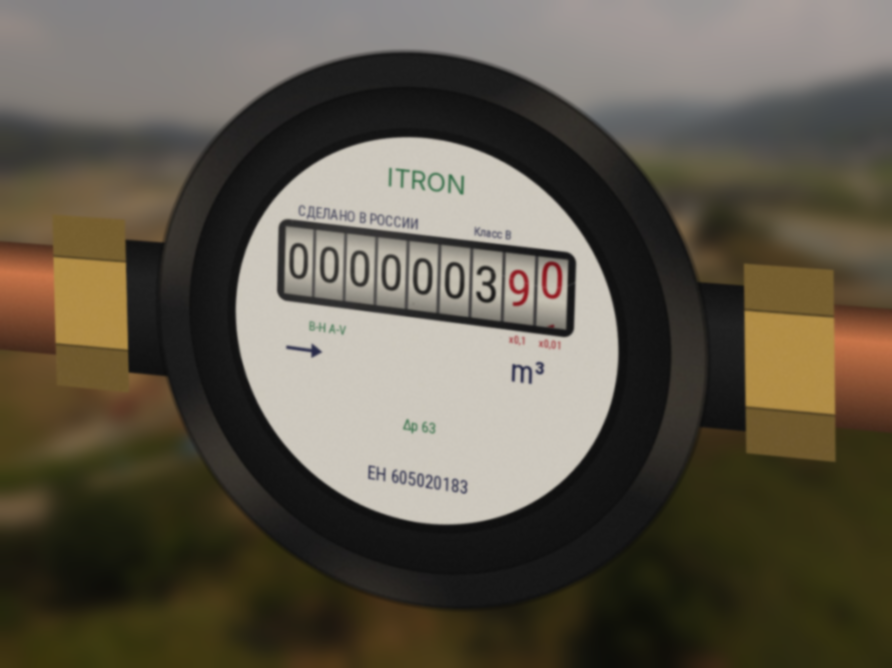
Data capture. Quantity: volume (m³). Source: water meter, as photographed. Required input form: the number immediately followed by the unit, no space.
3.90m³
